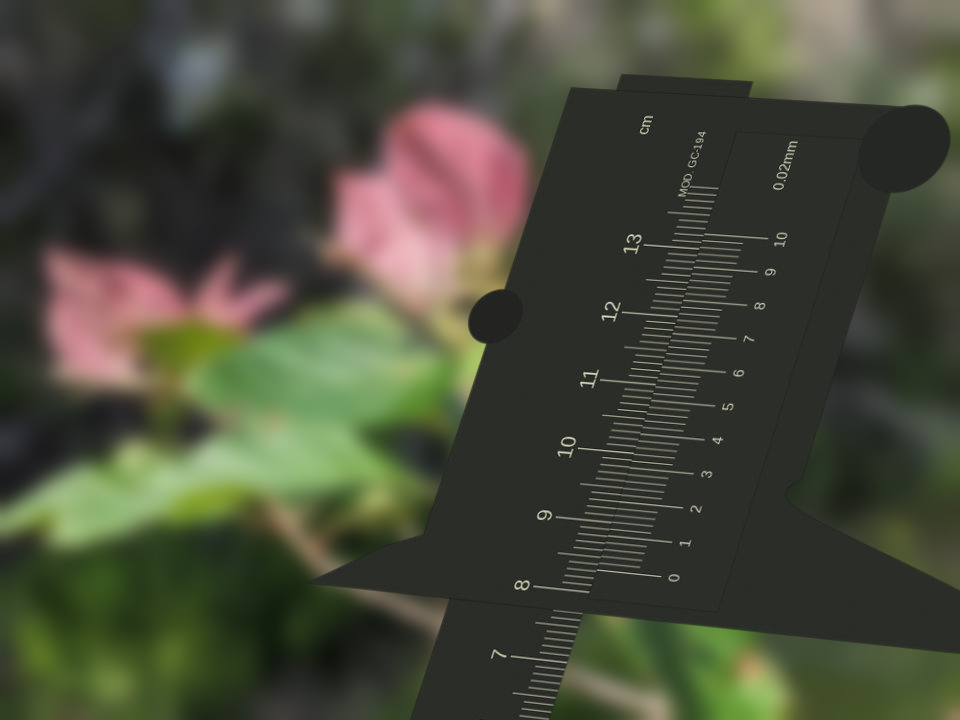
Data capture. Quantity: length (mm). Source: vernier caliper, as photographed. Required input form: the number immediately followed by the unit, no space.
83.2mm
